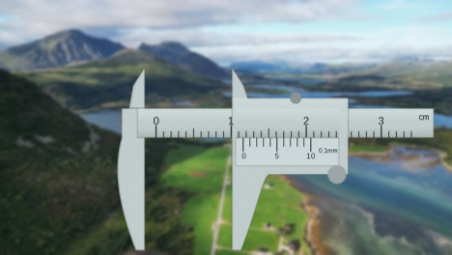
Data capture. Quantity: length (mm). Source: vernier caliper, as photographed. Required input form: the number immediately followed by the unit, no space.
11.6mm
